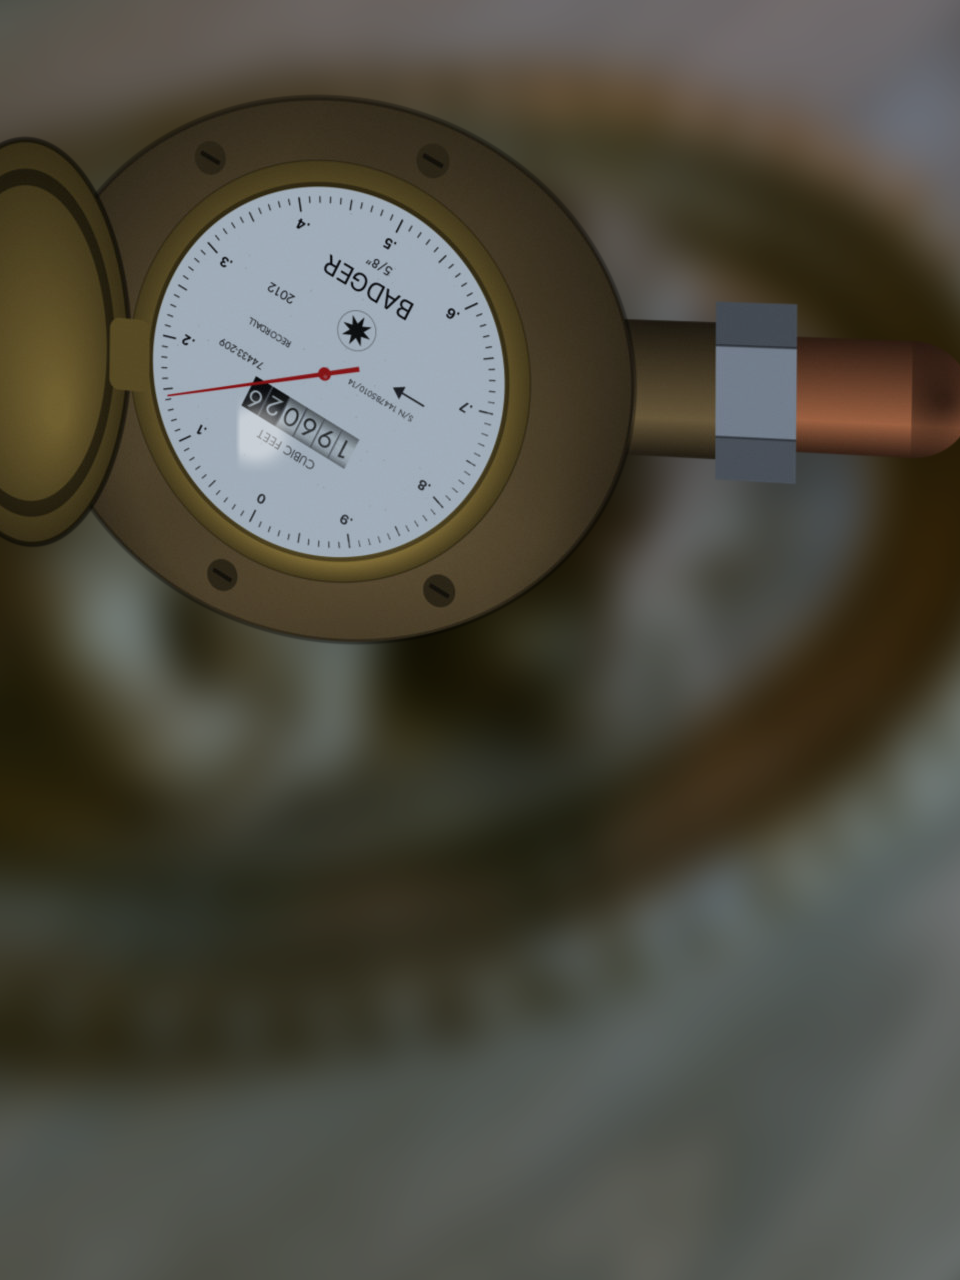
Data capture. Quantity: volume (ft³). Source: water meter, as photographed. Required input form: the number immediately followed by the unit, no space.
196026.14ft³
